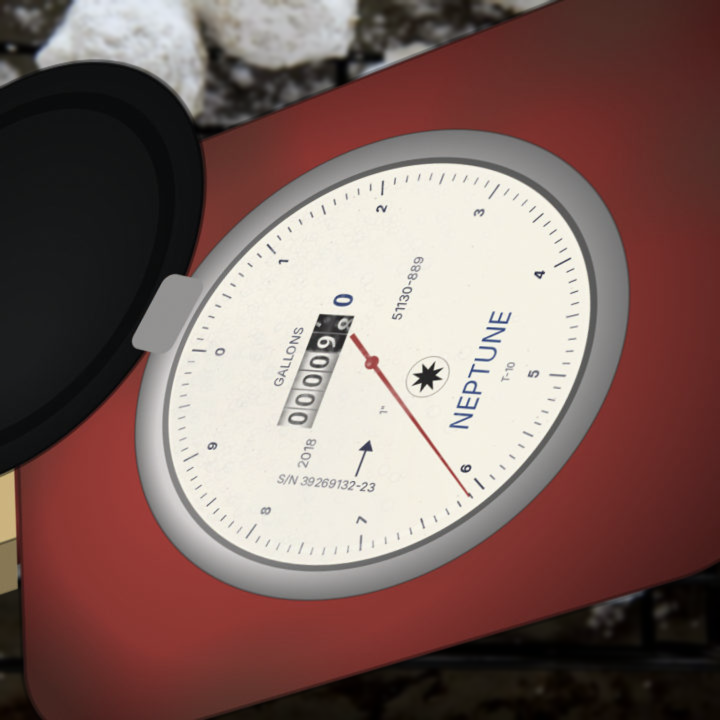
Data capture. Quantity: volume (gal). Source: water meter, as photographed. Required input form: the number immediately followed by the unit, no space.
976.1gal
